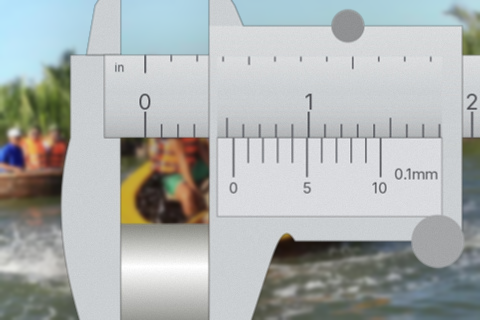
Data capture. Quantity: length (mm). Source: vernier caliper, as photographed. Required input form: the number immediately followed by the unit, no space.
5.4mm
